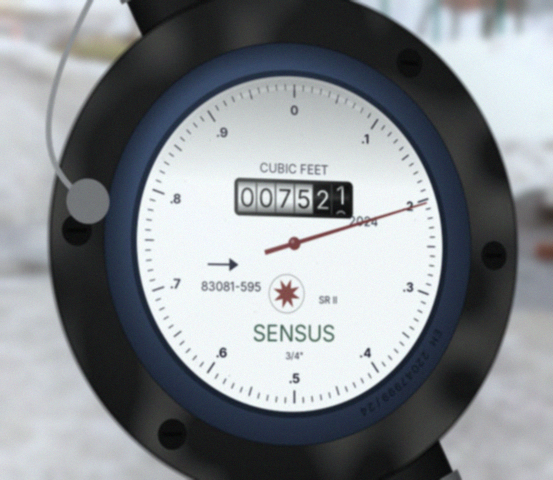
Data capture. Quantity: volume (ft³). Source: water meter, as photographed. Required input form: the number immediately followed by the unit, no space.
7521.20ft³
